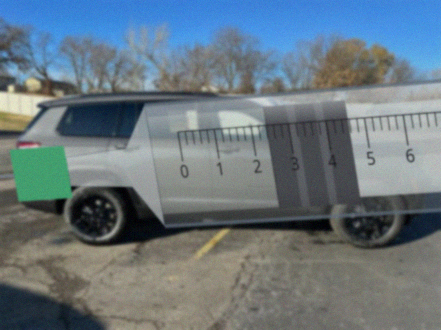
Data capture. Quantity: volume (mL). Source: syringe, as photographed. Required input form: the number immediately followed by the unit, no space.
2.4mL
